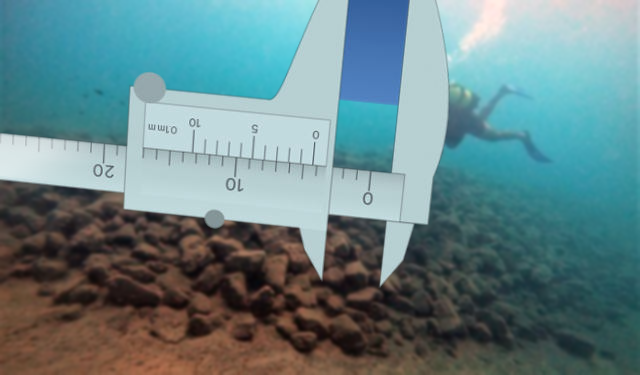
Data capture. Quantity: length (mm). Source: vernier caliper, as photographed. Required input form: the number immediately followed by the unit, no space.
4.3mm
